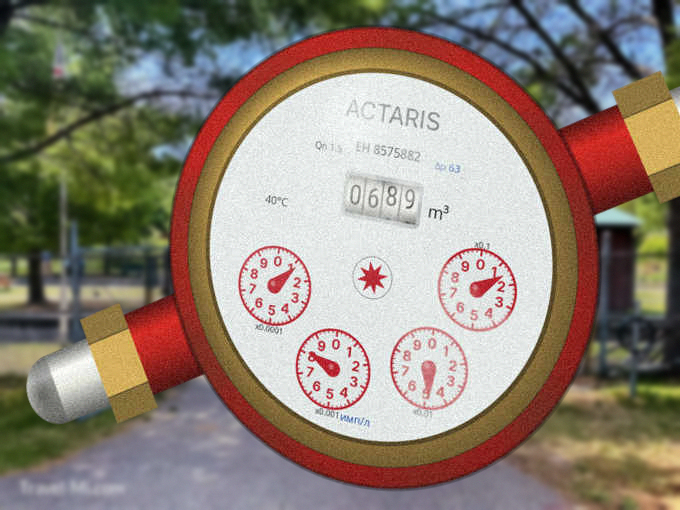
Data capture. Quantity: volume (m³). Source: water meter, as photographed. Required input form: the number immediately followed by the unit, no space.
689.1481m³
